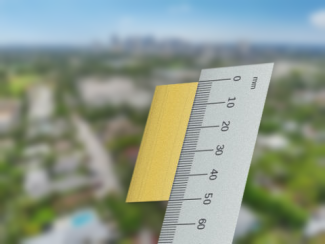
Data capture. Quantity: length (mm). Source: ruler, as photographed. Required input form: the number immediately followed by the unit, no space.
50mm
